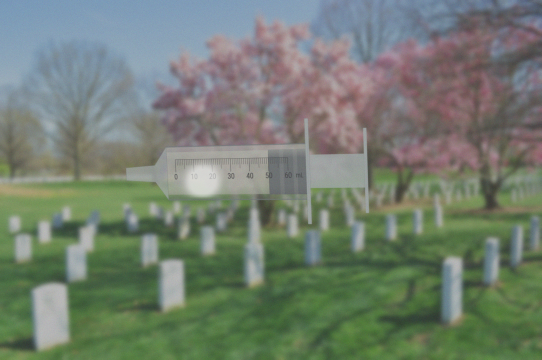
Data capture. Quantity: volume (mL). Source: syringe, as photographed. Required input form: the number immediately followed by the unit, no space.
50mL
